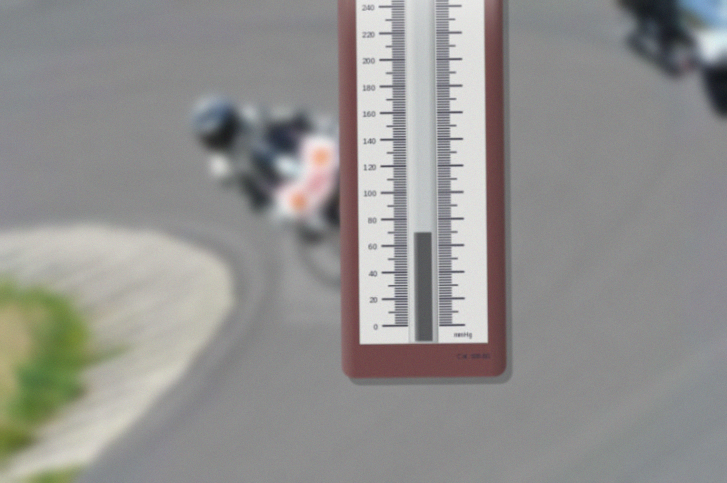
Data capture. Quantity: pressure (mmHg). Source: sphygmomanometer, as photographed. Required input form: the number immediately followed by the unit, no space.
70mmHg
